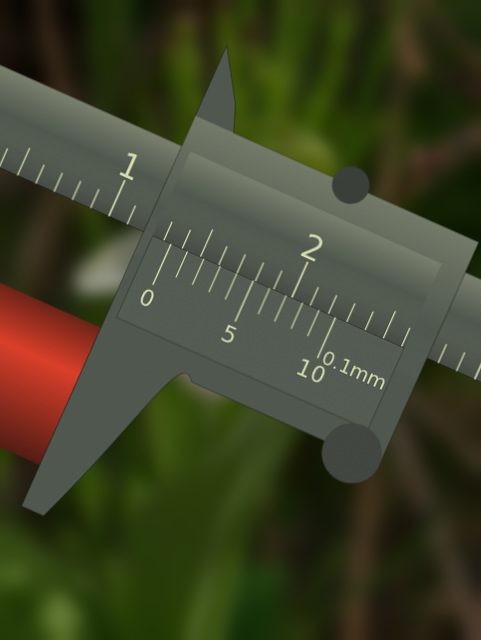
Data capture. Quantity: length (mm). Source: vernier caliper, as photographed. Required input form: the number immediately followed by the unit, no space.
13.4mm
